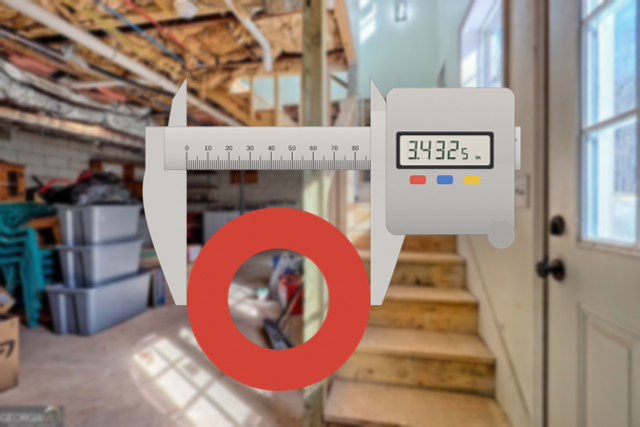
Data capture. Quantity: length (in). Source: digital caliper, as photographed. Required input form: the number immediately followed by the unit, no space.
3.4325in
